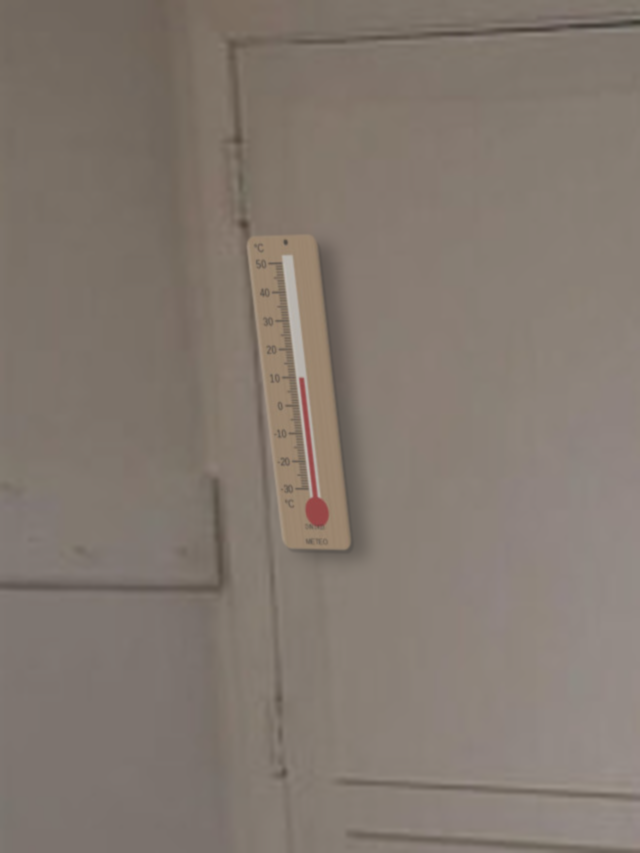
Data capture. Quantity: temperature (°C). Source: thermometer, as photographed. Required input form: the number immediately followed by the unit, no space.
10°C
